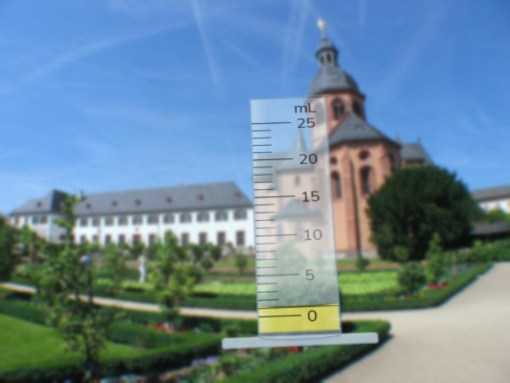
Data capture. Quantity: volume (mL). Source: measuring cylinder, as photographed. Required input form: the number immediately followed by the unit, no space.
1mL
